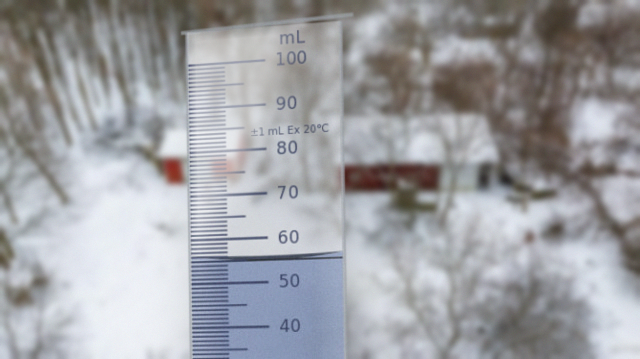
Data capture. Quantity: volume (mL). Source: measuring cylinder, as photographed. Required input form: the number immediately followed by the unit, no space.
55mL
